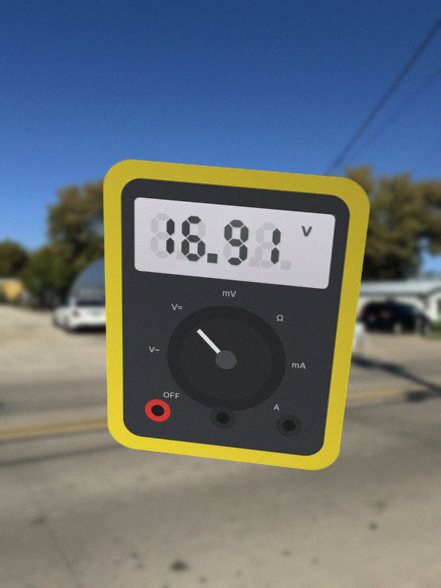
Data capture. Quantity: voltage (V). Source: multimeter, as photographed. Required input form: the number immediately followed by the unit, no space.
16.91V
